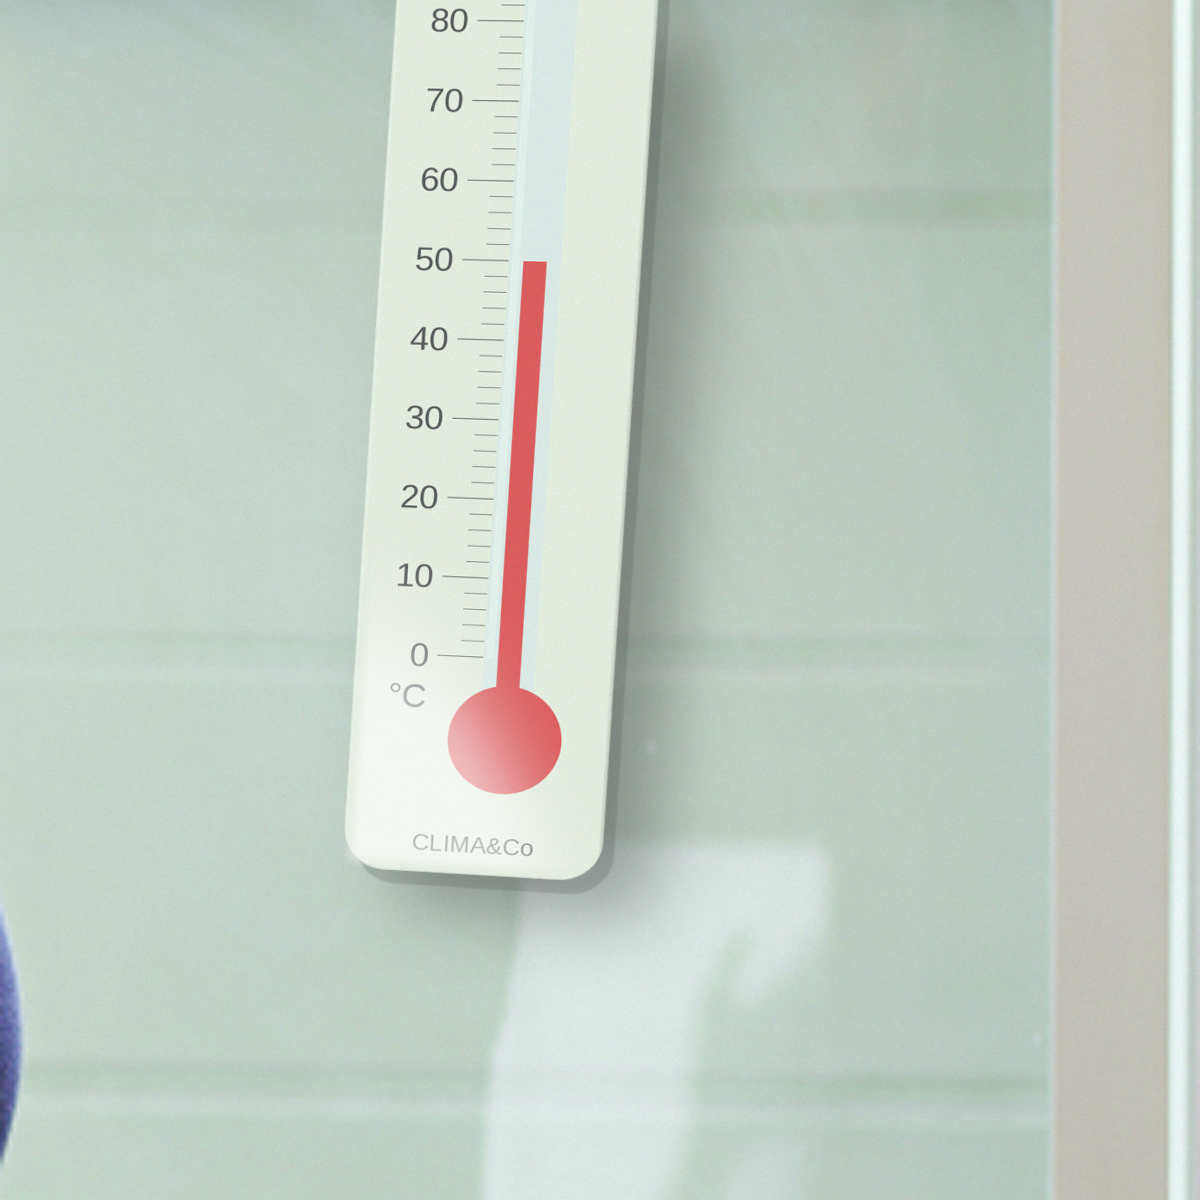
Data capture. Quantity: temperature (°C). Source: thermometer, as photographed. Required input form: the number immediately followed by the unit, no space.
50°C
